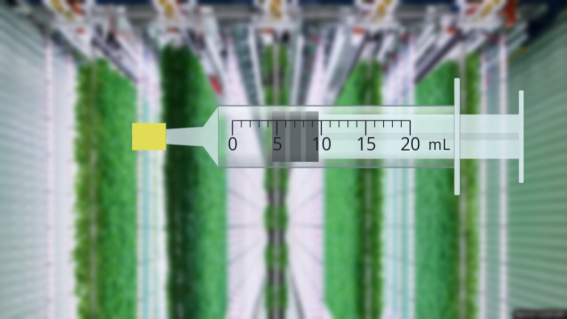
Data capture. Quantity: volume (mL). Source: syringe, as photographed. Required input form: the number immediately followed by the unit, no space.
4.5mL
